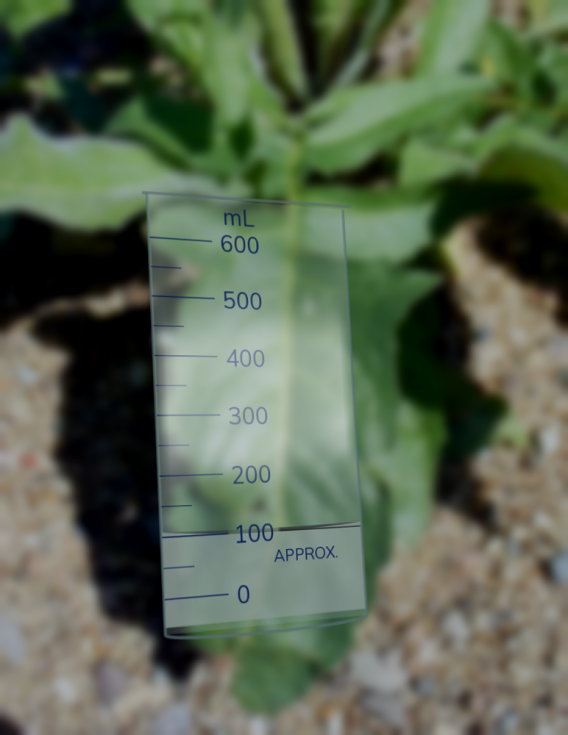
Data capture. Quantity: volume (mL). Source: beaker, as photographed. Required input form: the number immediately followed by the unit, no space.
100mL
